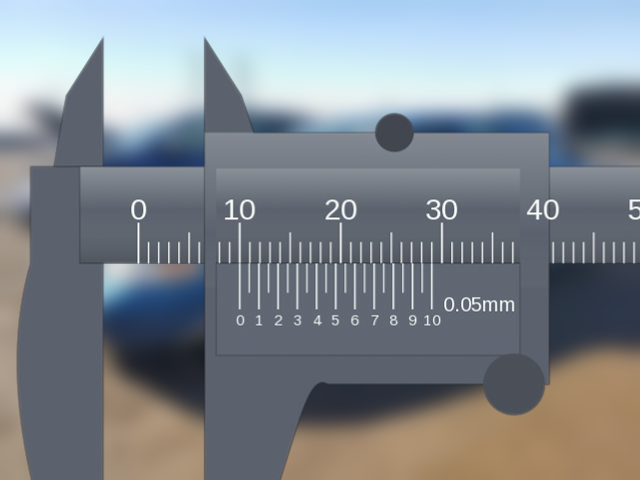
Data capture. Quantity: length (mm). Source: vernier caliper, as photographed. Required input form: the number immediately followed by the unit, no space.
10.0mm
